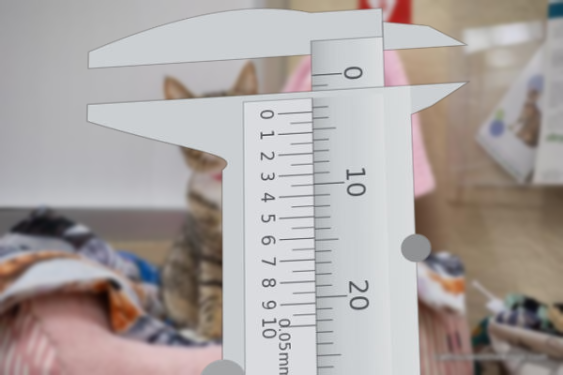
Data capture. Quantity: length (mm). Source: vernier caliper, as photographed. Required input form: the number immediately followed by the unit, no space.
3.4mm
